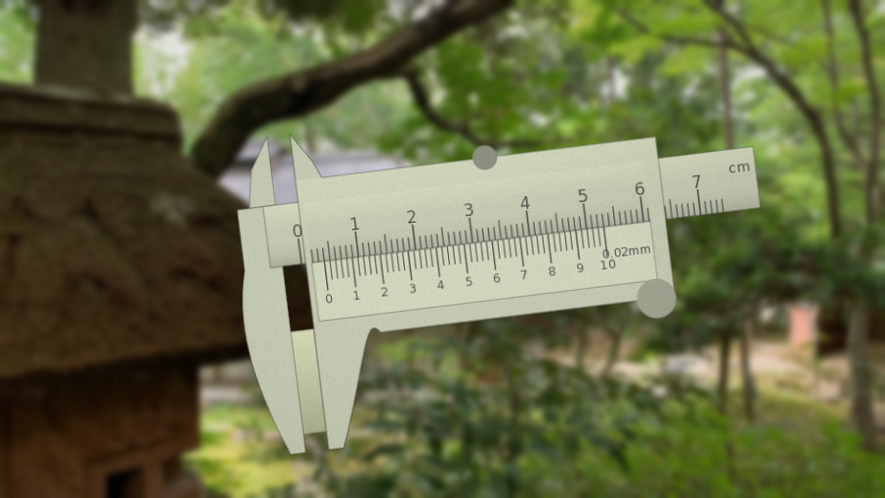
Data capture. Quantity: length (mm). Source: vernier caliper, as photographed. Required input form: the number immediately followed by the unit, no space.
4.0mm
